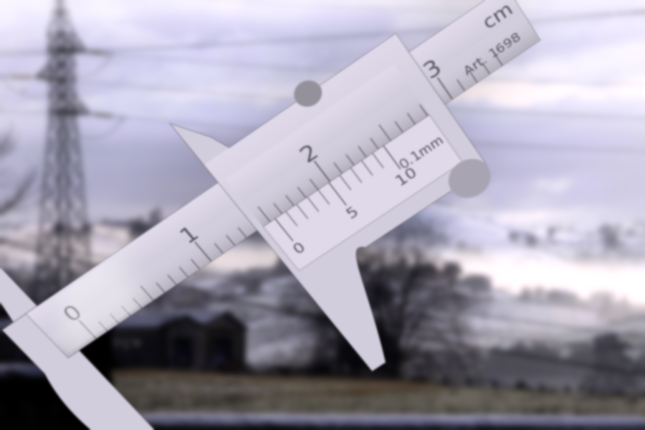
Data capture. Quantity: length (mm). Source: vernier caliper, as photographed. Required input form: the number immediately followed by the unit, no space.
15.4mm
